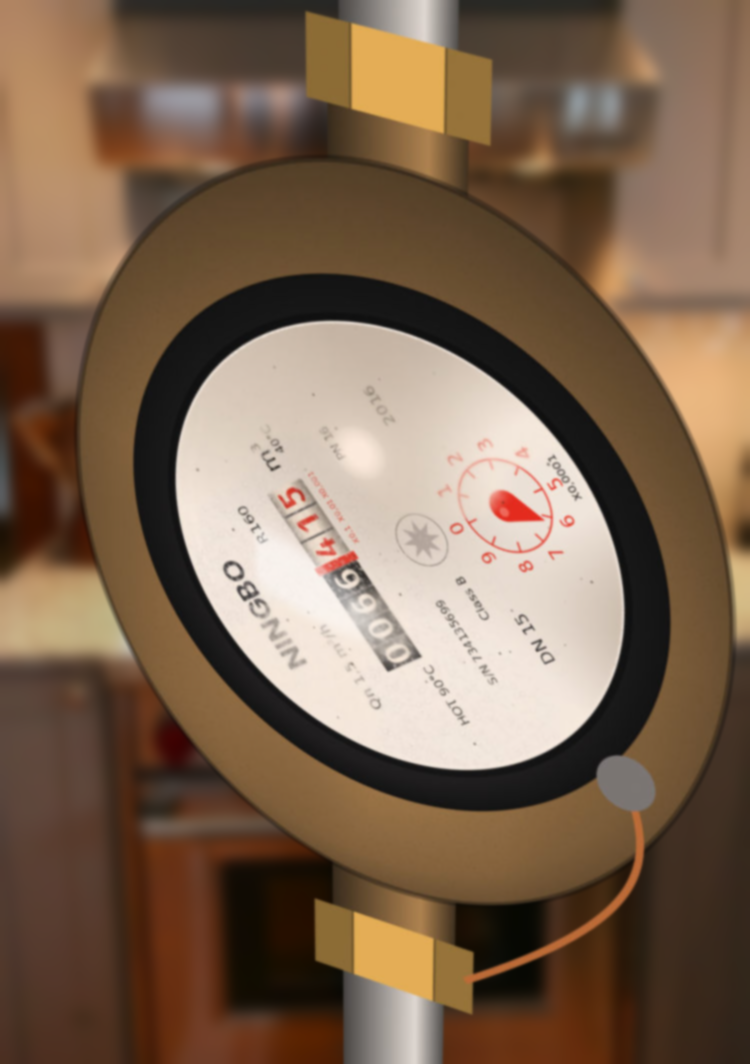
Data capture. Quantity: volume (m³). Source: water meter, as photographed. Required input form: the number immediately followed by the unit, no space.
66.4156m³
